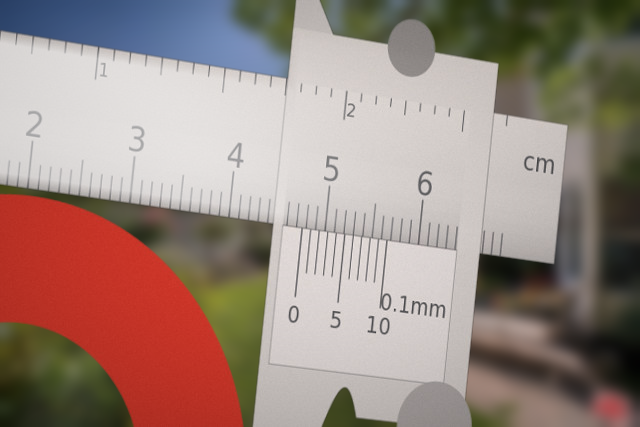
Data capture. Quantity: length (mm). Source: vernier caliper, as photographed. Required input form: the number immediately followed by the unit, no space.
47.6mm
